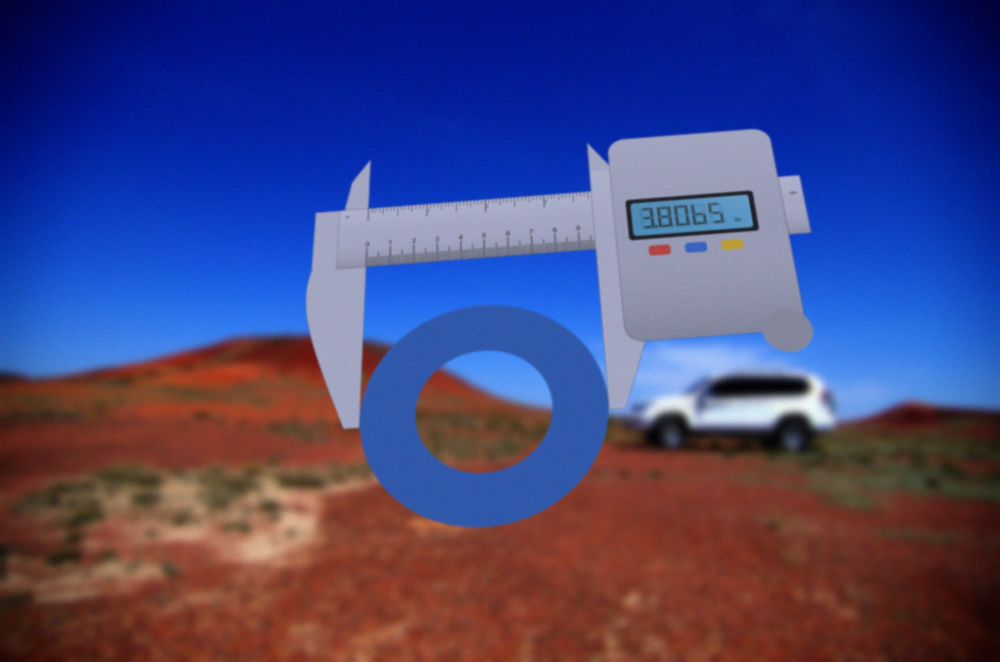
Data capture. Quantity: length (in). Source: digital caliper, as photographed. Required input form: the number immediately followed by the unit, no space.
3.8065in
